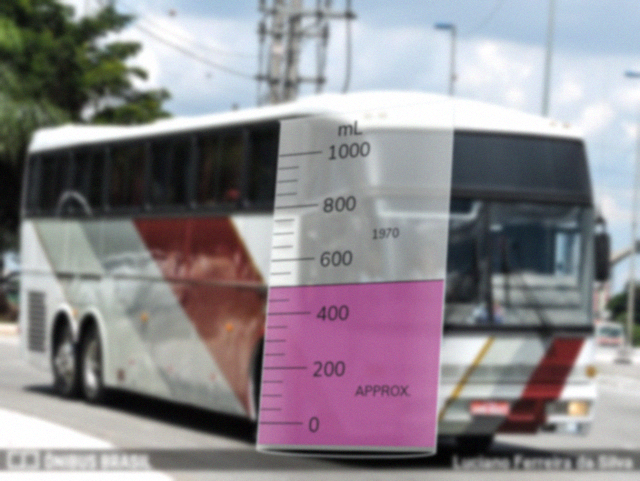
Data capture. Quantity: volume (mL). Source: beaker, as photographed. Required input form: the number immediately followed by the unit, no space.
500mL
